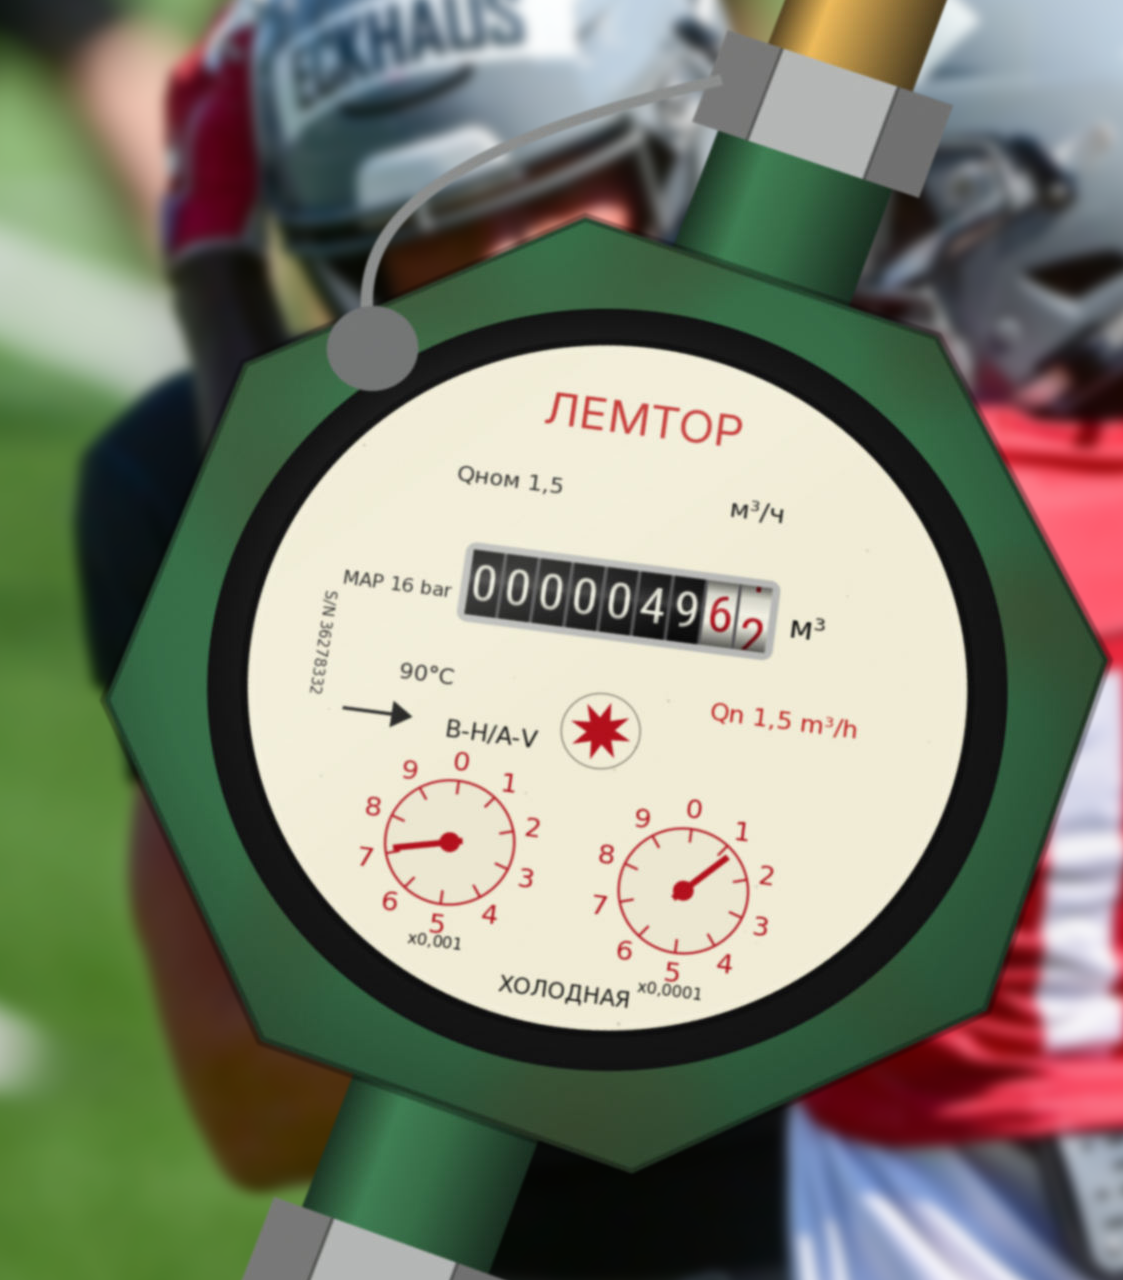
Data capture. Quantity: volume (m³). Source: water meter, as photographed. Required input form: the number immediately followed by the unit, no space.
49.6171m³
